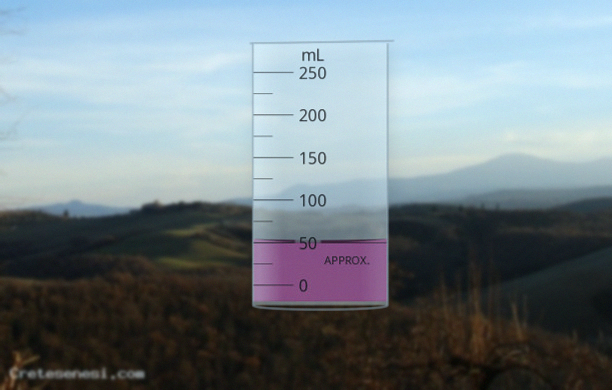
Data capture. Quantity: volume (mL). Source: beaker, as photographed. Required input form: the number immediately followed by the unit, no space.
50mL
